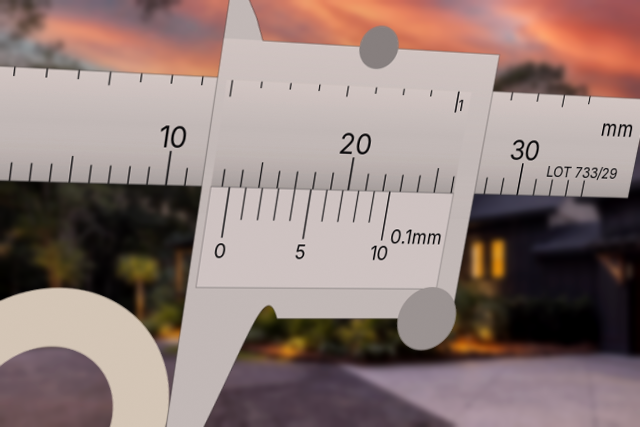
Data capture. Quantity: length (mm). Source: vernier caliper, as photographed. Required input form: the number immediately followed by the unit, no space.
13.4mm
